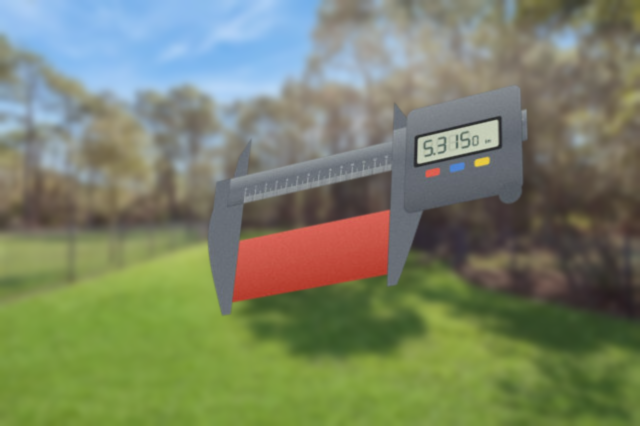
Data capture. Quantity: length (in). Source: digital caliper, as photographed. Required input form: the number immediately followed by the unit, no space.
5.3150in
